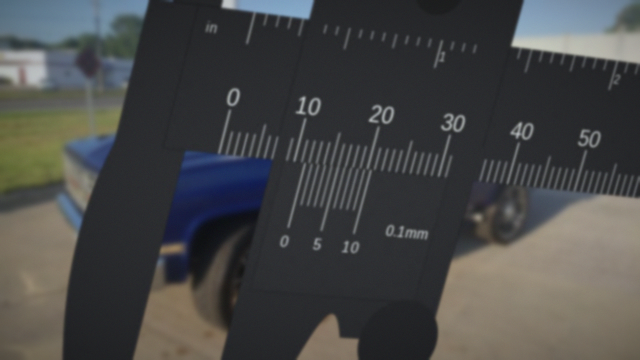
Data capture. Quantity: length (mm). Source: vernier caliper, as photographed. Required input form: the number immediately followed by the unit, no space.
11.5mm
